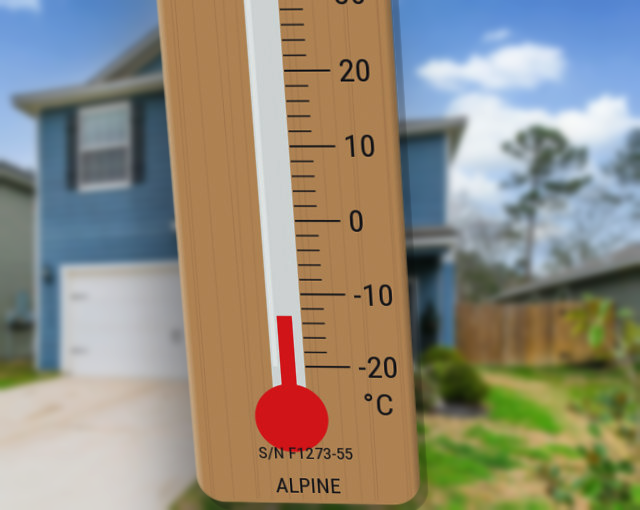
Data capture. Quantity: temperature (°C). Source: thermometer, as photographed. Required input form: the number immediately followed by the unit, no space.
-13°C
